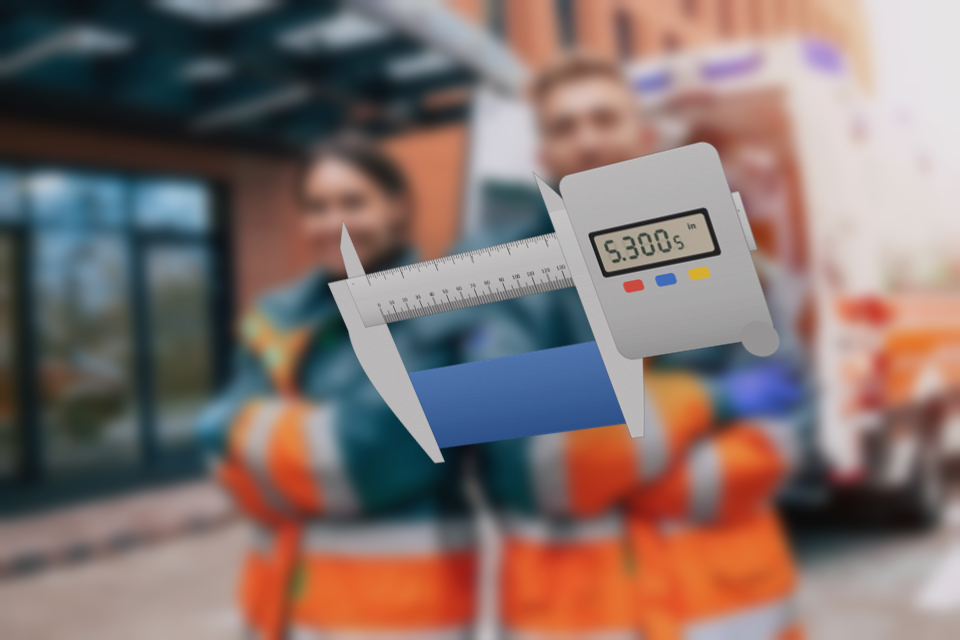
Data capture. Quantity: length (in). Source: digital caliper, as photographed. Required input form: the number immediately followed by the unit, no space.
5.3005in
